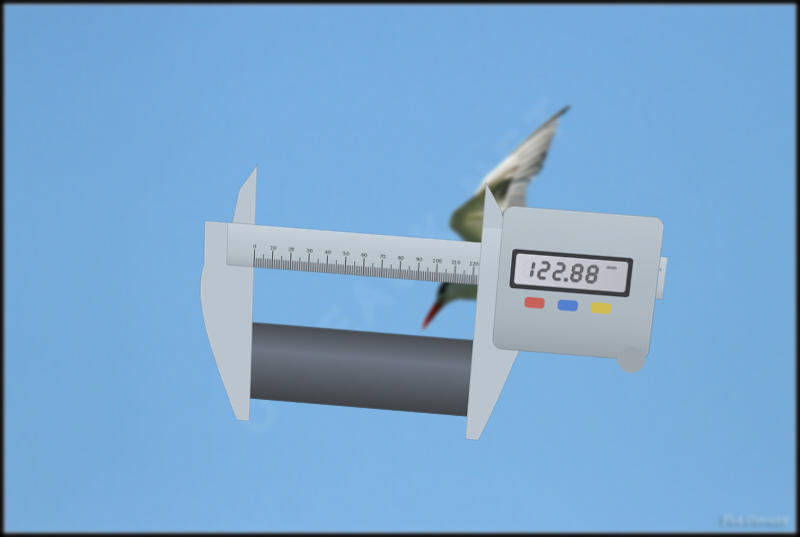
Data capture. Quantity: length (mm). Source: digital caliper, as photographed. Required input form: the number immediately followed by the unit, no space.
122.88mm
